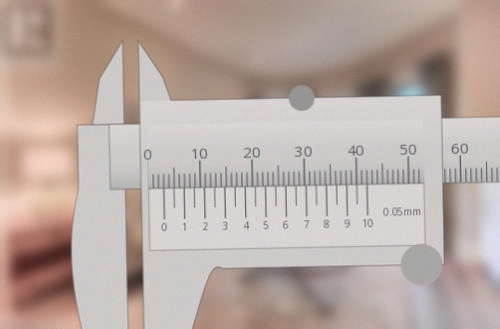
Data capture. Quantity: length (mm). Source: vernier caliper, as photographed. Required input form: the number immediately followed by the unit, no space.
3.0mm
